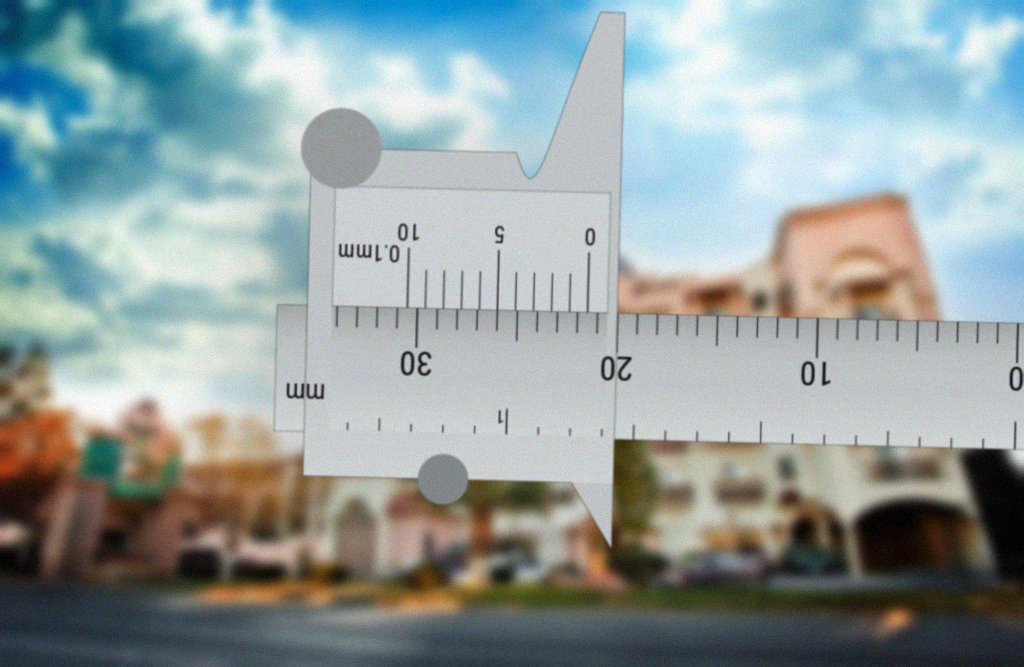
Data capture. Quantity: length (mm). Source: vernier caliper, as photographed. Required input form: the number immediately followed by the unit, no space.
21.5mm
